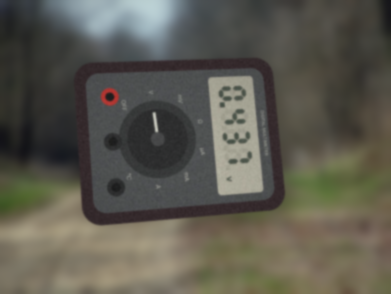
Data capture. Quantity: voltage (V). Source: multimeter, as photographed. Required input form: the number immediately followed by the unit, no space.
0.437V
